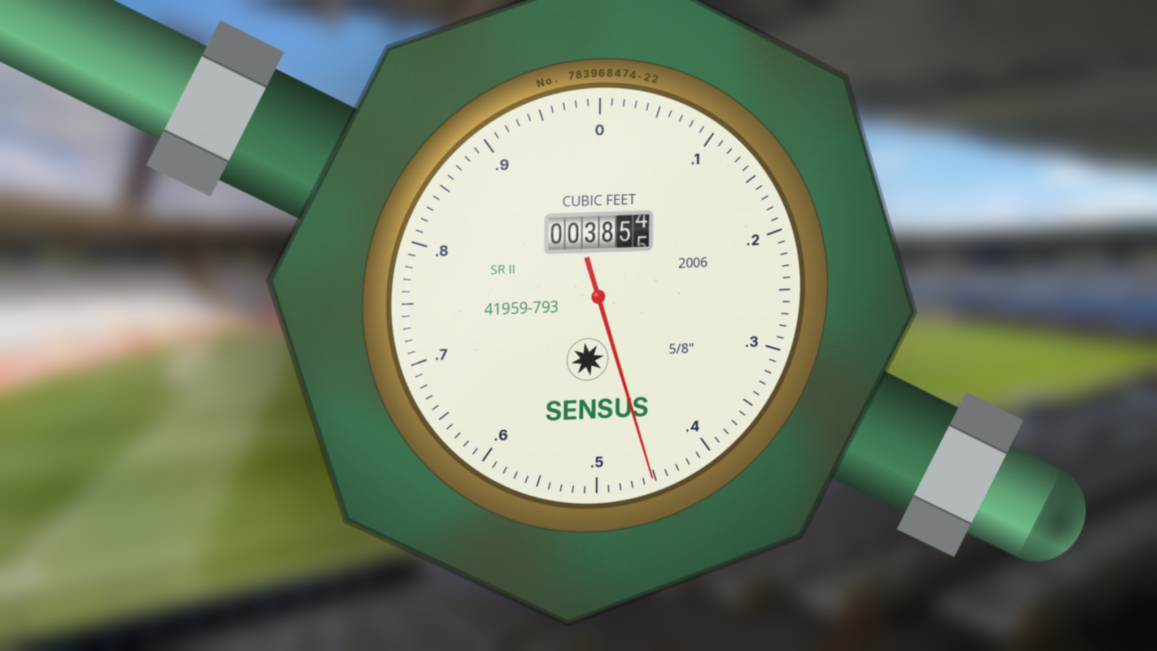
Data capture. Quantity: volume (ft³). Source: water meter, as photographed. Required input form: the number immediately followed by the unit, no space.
3854.45ft³
